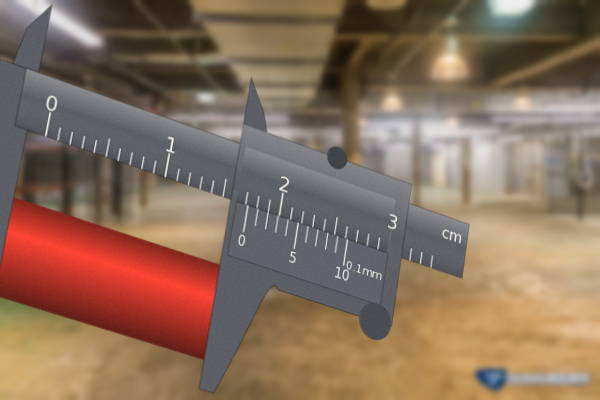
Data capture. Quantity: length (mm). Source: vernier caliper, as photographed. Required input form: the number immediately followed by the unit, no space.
17.2mm
